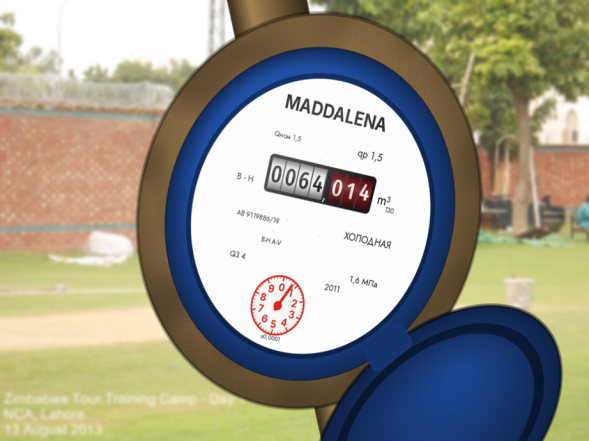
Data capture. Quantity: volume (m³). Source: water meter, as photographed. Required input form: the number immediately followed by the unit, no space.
64.0140m³
